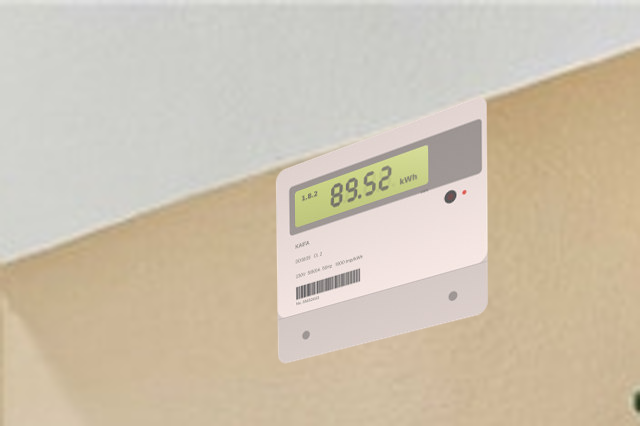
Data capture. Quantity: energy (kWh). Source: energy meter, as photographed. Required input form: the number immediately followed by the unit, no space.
89.52kWh
